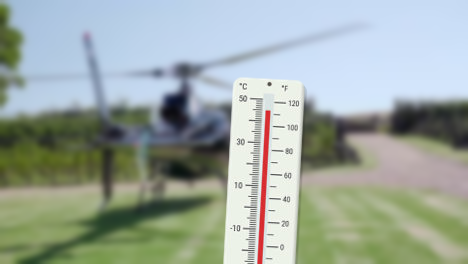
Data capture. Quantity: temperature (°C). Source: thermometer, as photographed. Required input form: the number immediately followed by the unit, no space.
45°C
